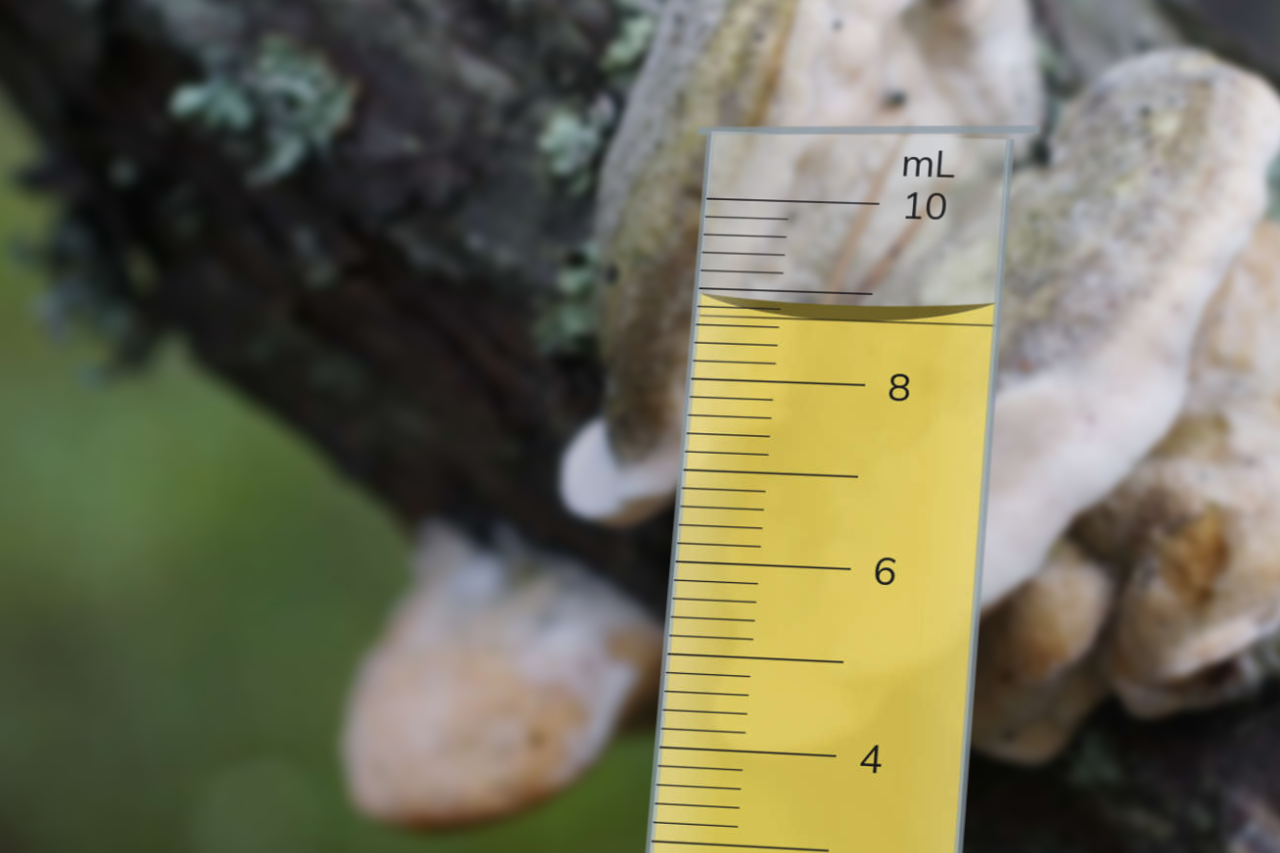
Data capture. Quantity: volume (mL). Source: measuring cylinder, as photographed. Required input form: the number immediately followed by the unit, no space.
8.7mL
